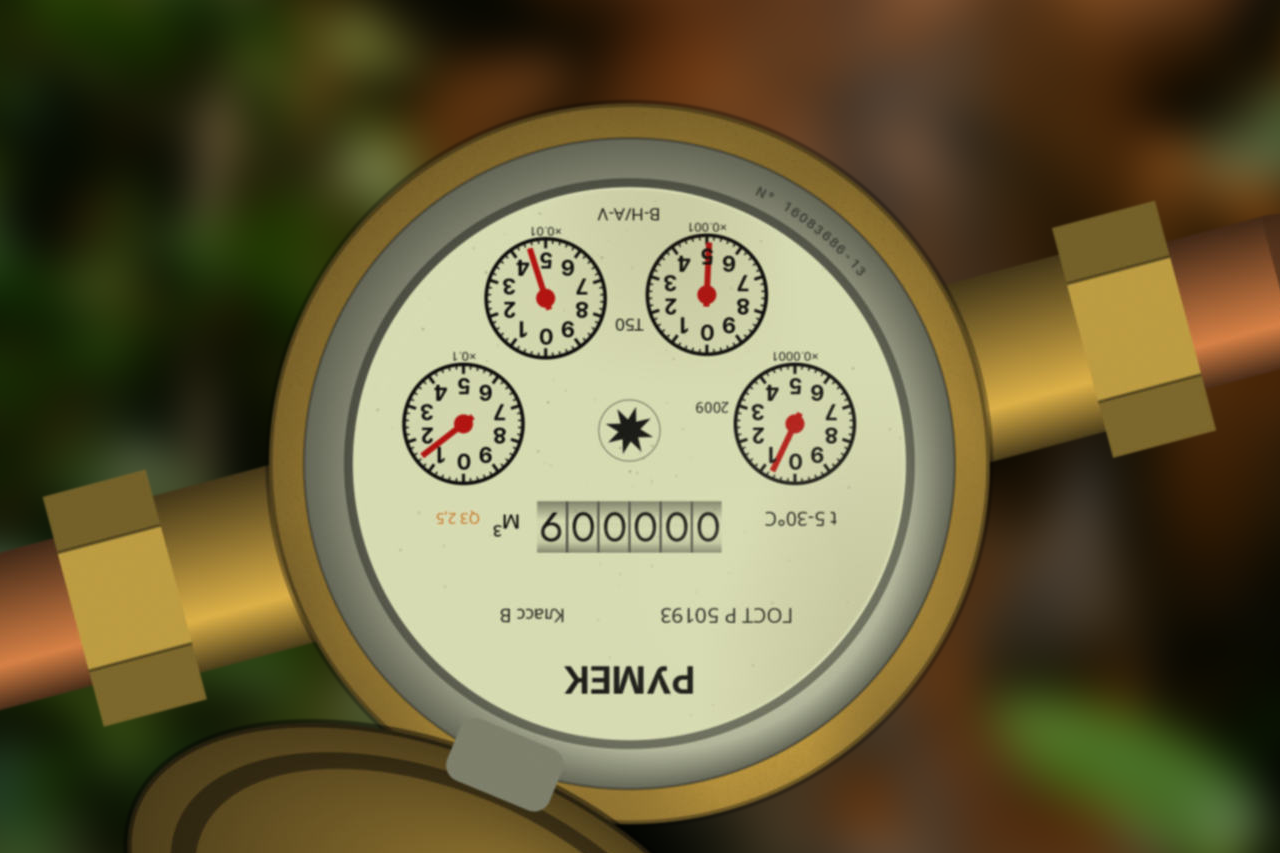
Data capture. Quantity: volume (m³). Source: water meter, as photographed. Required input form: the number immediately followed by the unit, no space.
9.1450m³
